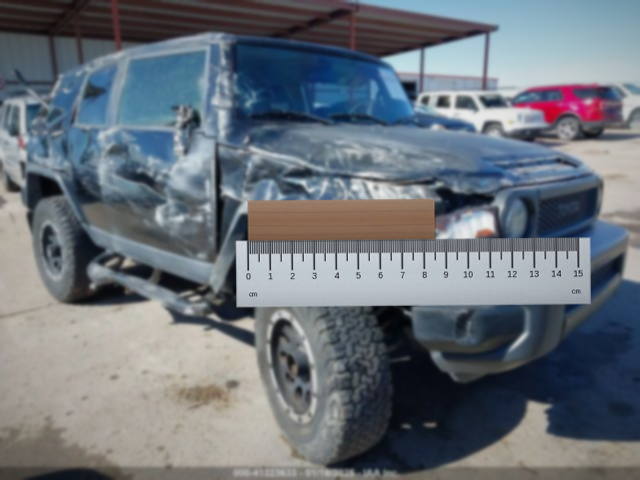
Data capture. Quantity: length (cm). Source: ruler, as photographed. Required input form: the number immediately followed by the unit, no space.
8.5cm
